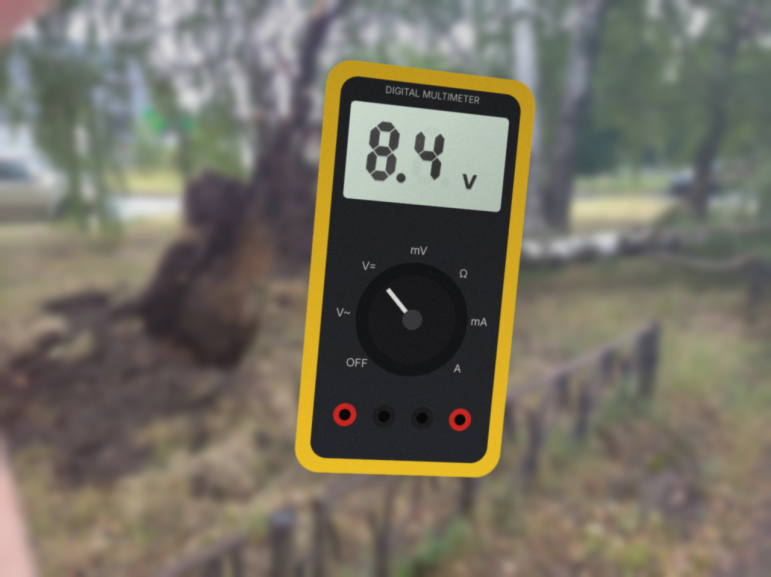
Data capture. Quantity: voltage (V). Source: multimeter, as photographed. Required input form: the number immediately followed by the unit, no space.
8.4V
